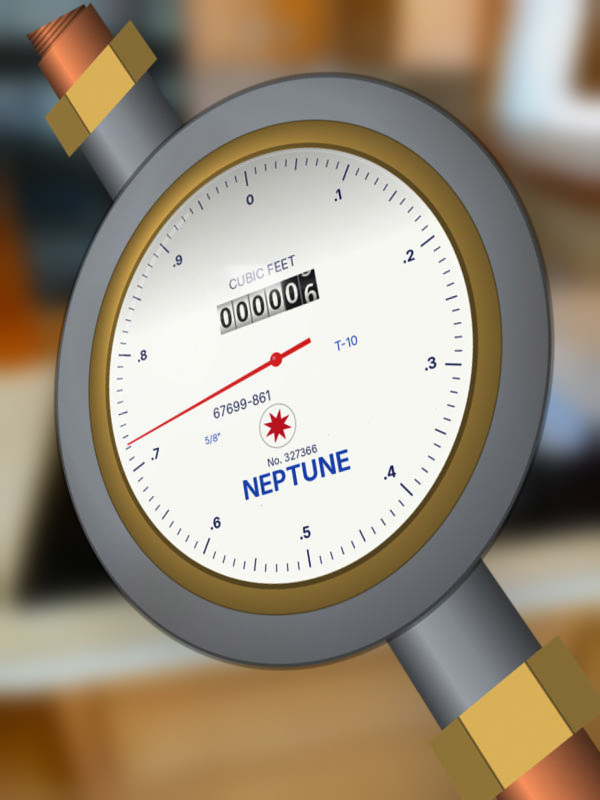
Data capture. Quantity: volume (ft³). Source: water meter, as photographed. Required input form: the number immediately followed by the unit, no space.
5.72ft³
